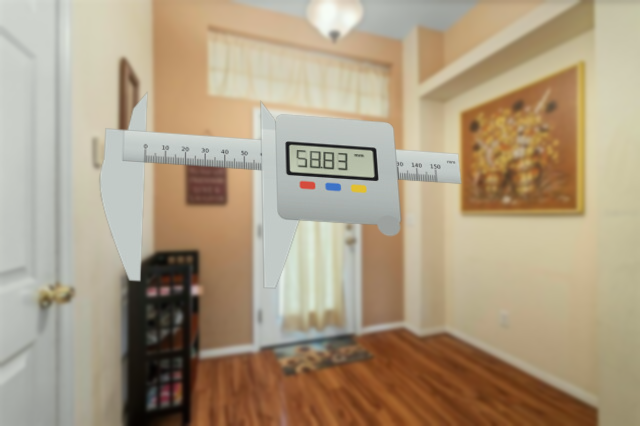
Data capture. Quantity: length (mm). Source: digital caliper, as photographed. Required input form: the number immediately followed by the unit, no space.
58.83mm
